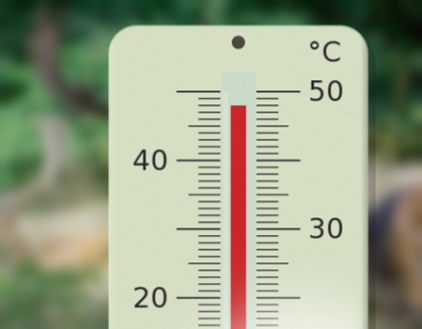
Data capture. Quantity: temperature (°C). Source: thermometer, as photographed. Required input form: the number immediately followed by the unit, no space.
48°C
